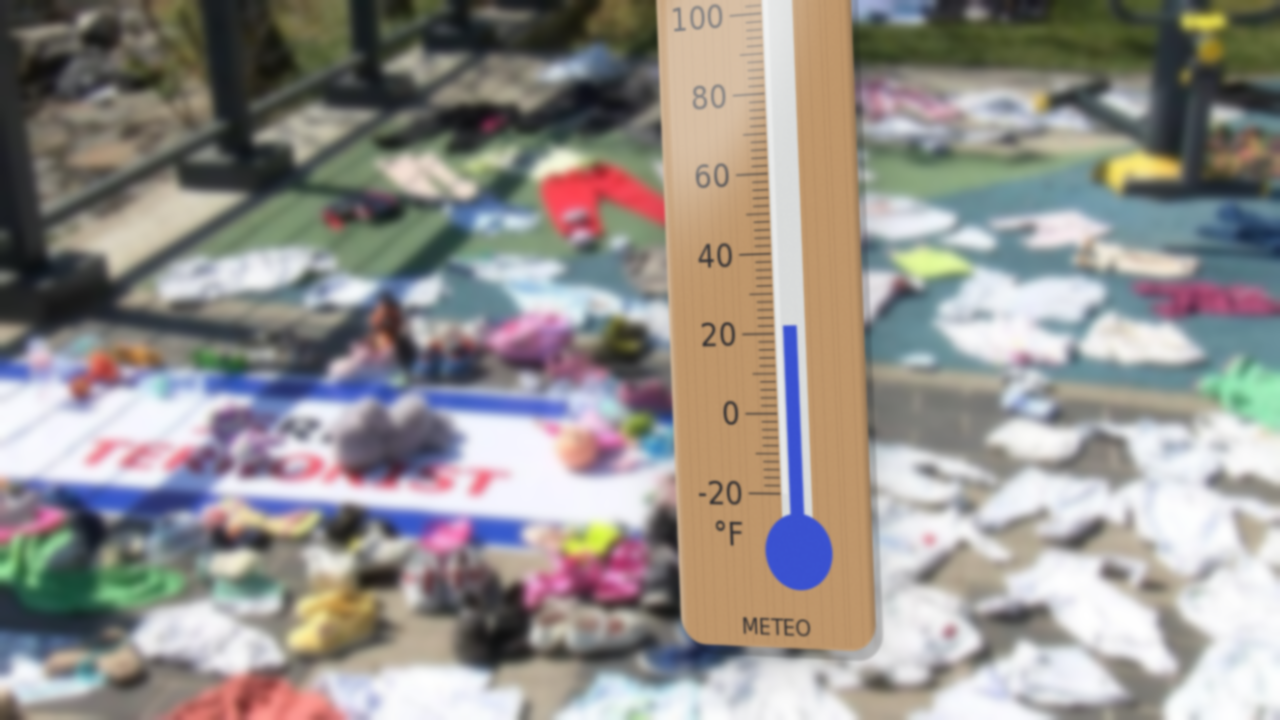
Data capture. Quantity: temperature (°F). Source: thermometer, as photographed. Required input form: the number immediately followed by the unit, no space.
22°F
